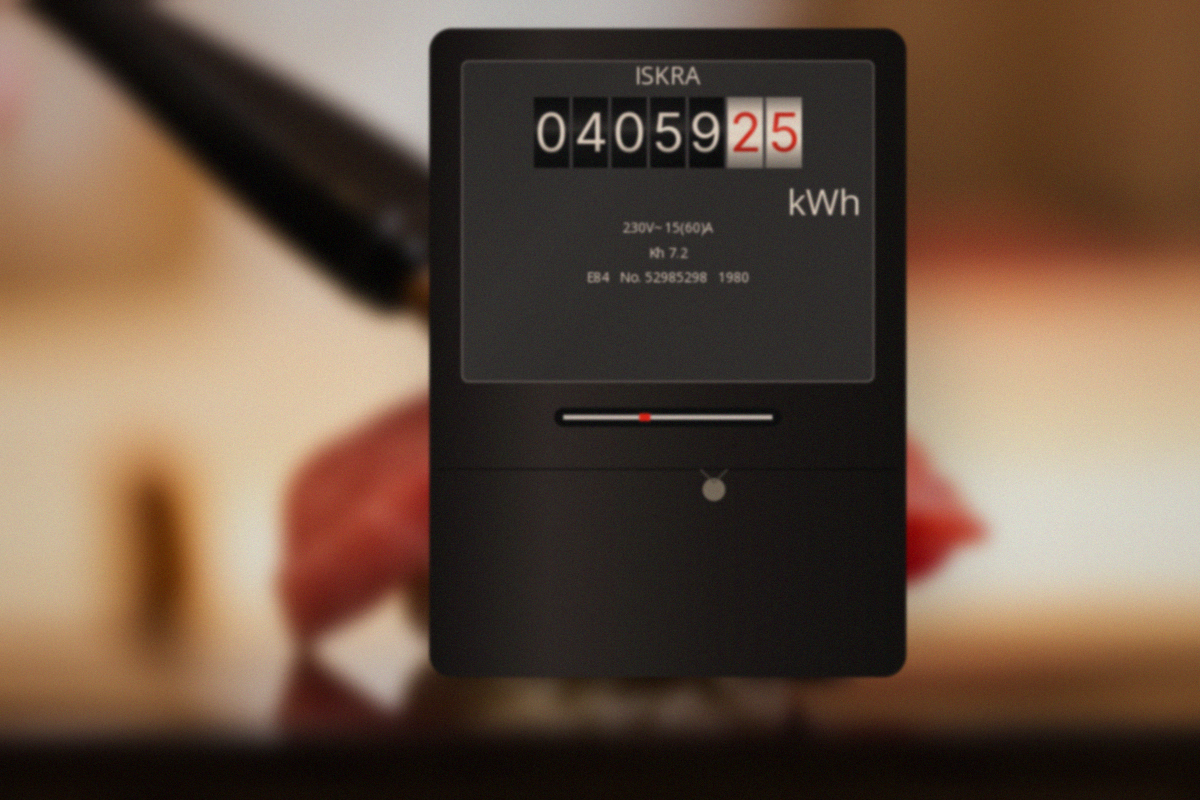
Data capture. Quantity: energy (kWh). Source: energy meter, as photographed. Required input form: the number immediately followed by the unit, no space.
4059.25kWh
